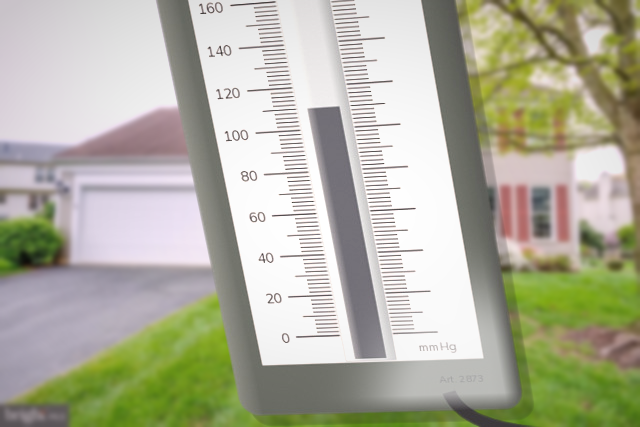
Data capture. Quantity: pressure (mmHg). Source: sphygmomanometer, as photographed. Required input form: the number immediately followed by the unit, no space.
110mmHg
